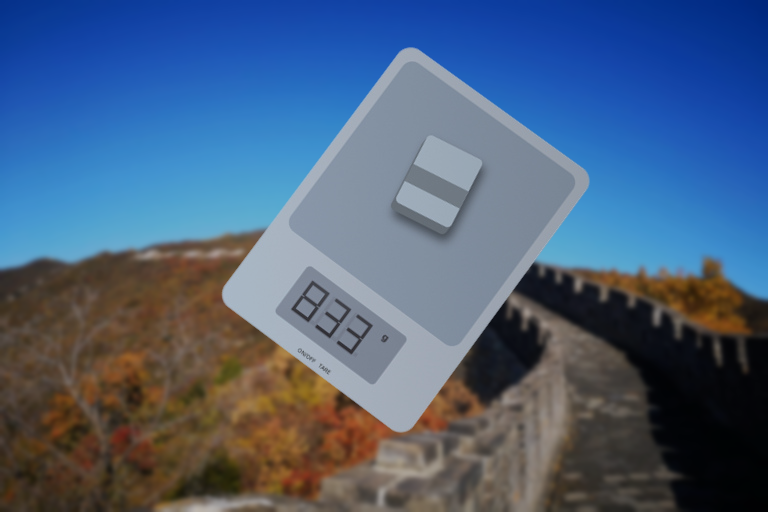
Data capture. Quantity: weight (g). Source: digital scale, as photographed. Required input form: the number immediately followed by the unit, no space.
833g
